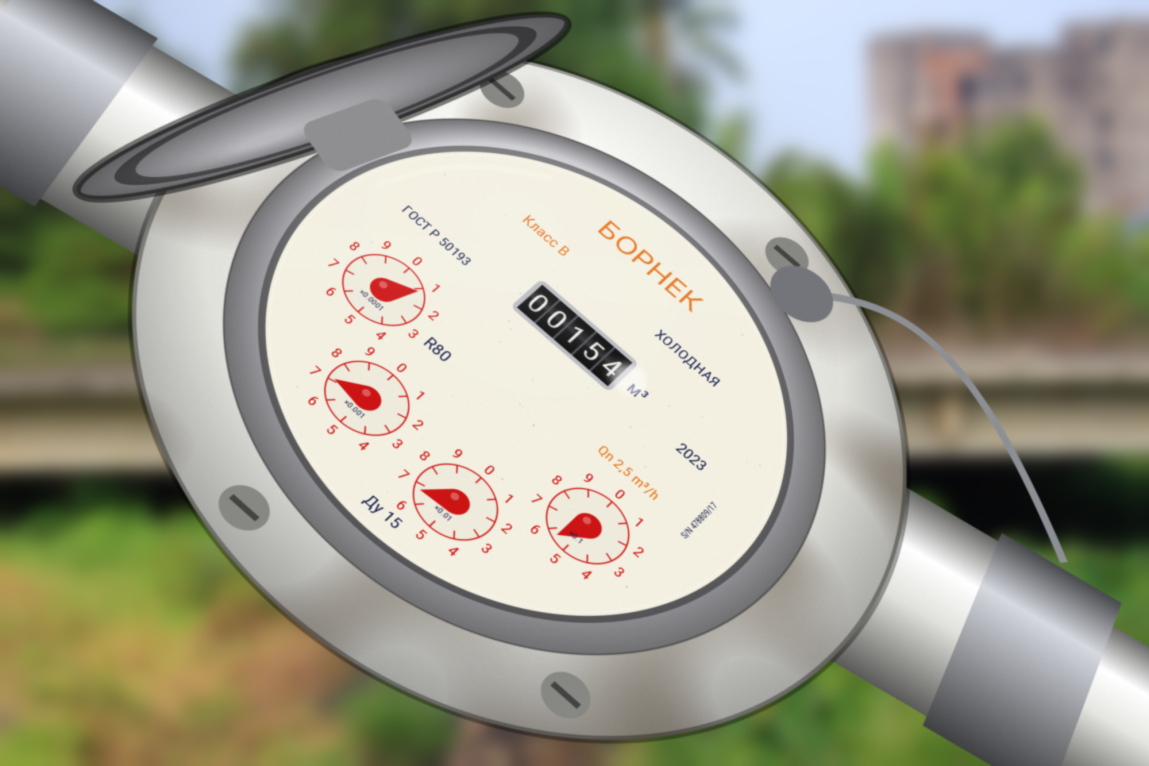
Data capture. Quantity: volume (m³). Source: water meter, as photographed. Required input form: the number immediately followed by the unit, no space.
154.5671m³
